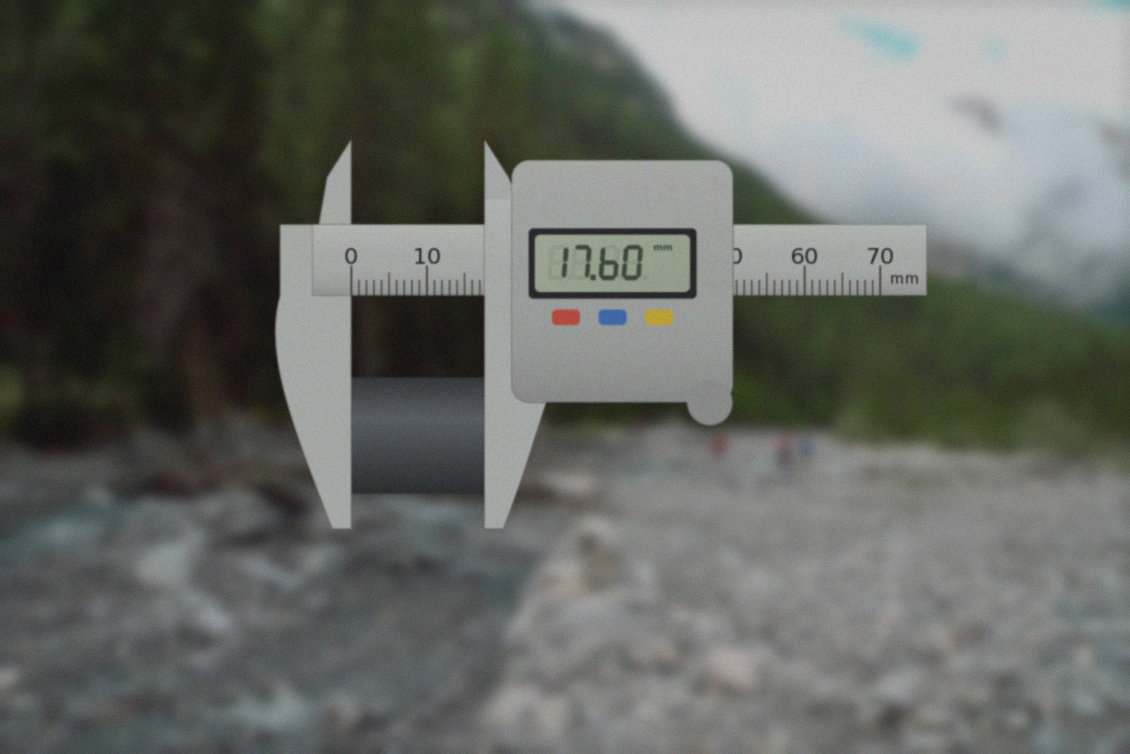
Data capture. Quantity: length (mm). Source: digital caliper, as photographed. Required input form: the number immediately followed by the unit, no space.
17.60mm
